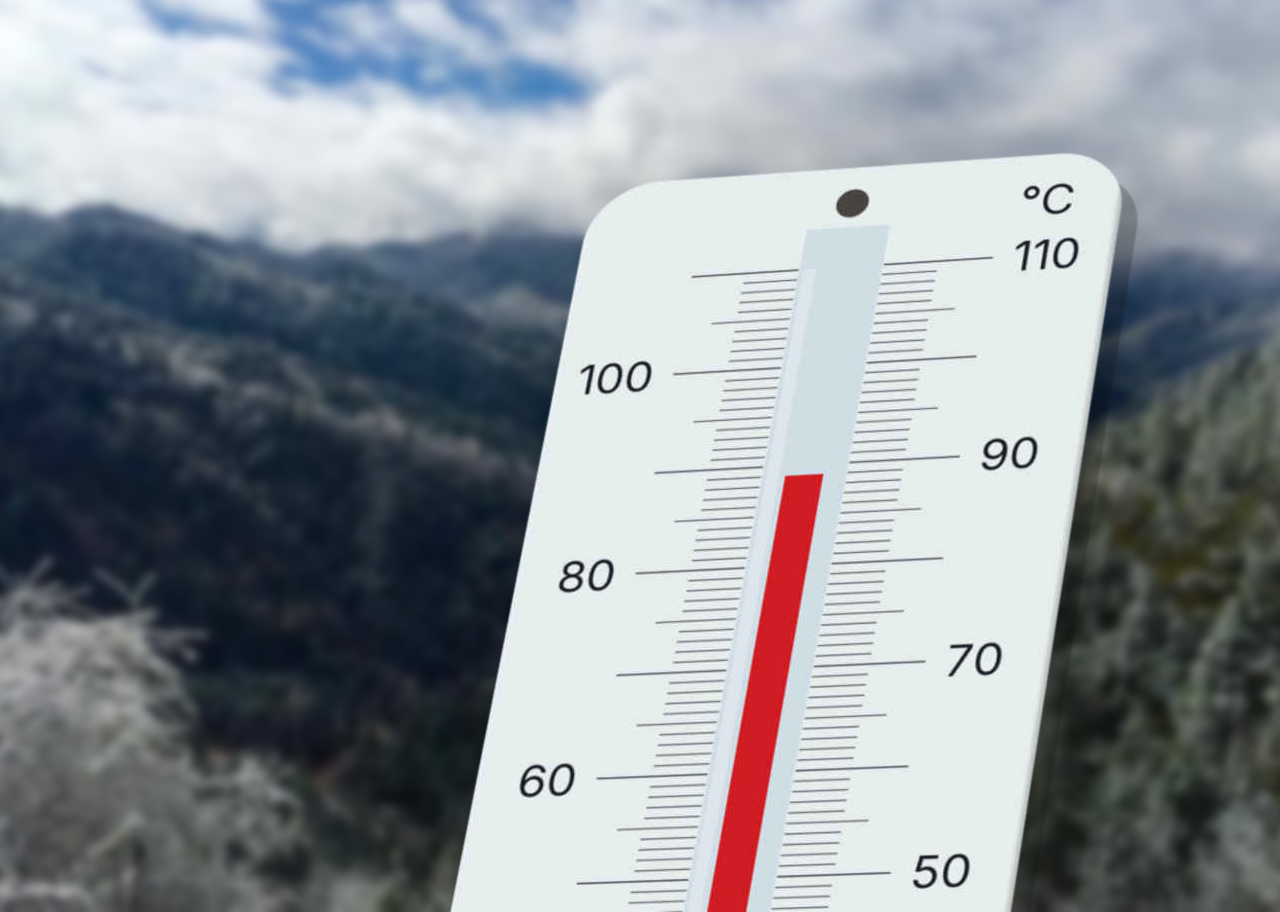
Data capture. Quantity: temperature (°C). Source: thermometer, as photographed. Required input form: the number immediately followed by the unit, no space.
89°C
